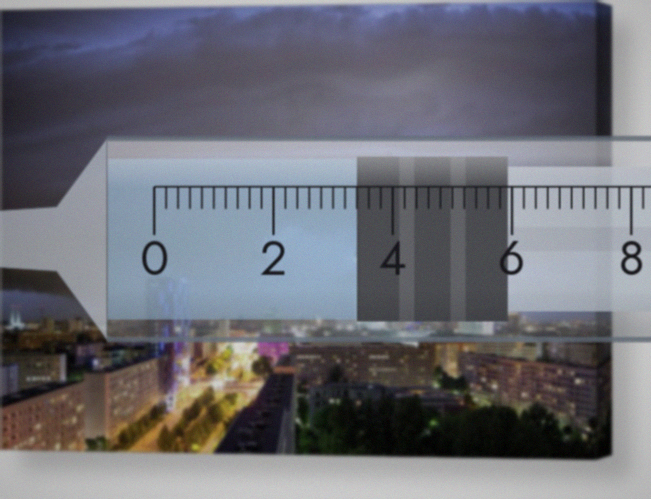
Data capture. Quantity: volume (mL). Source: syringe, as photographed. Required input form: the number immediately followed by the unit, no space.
3.4mL
